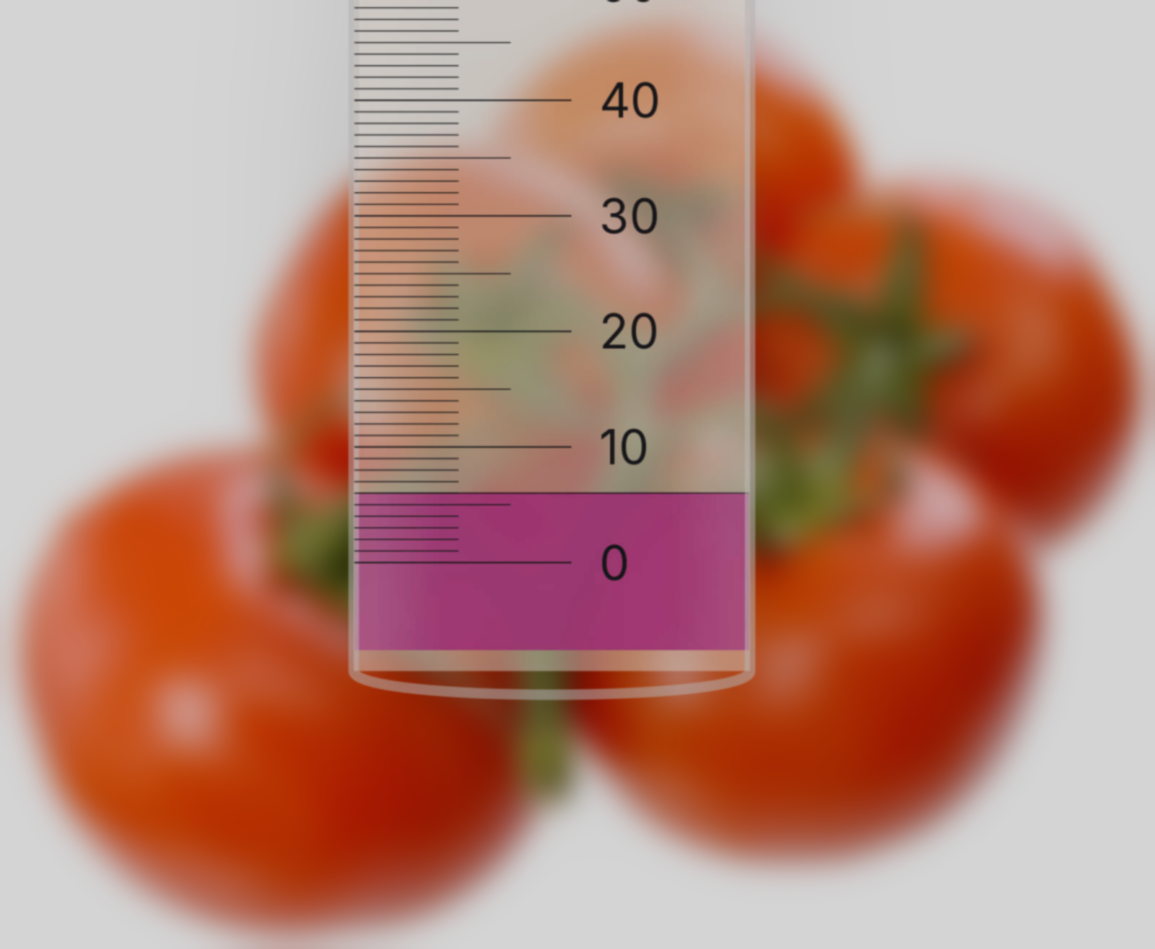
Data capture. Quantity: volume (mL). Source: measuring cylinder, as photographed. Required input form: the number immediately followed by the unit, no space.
6mL
